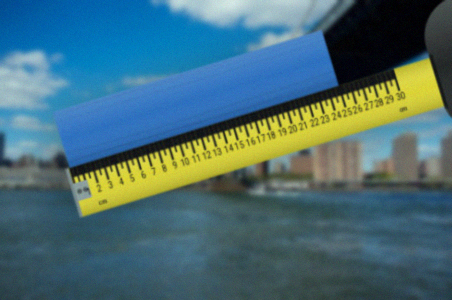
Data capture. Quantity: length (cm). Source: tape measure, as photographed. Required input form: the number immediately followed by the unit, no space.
25cm
